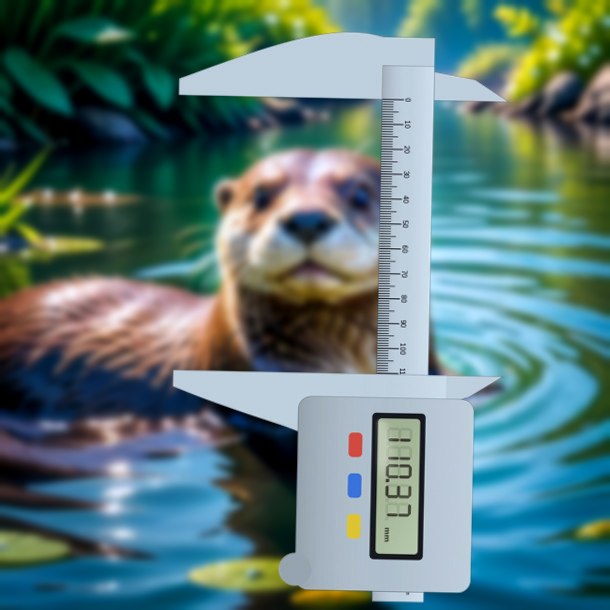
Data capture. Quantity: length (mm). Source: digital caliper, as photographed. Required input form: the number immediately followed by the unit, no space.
110.37mm
